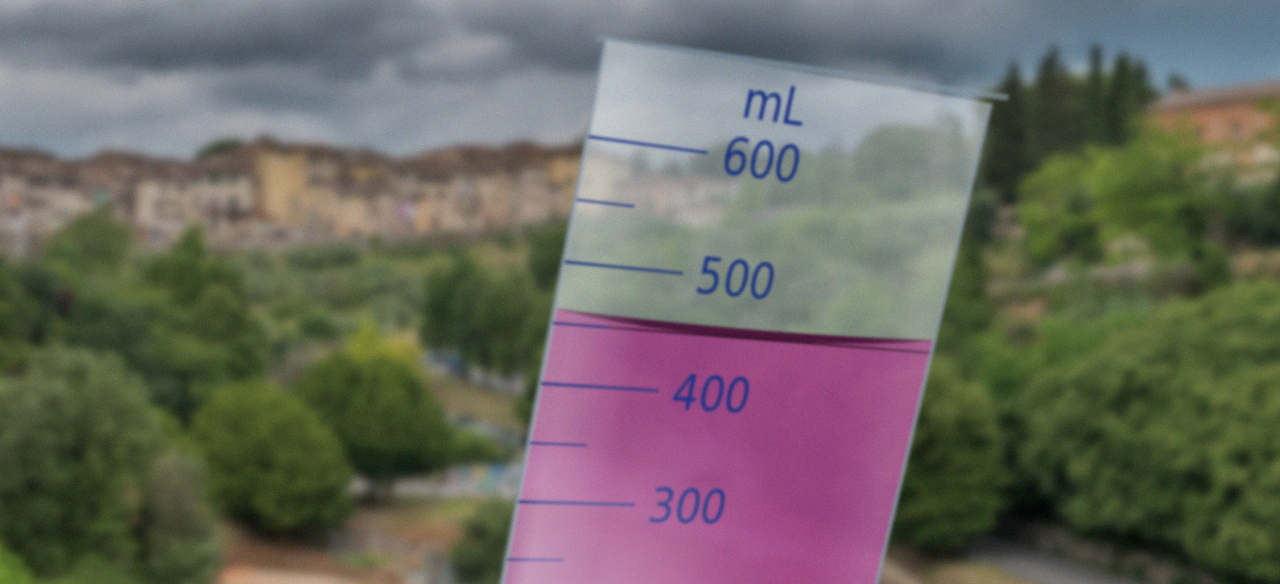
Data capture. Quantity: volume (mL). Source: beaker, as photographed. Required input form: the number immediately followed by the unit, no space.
450mL
